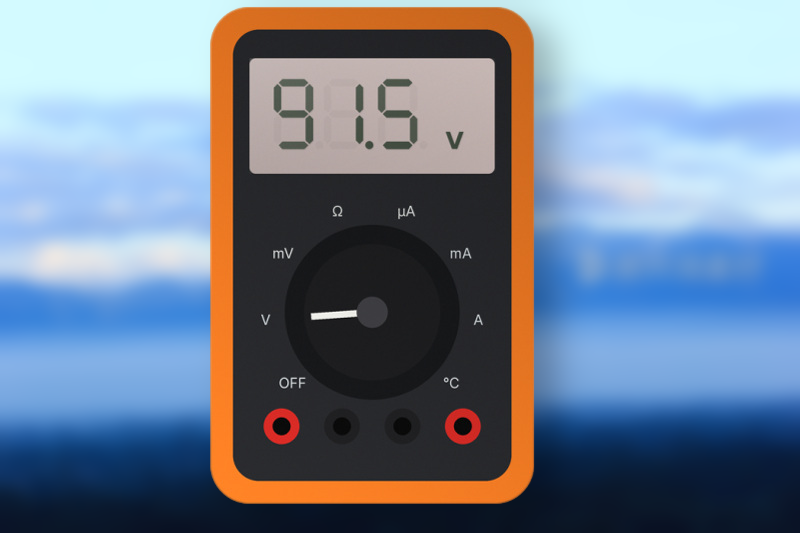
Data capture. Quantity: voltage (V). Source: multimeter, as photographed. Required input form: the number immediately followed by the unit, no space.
91.5V
